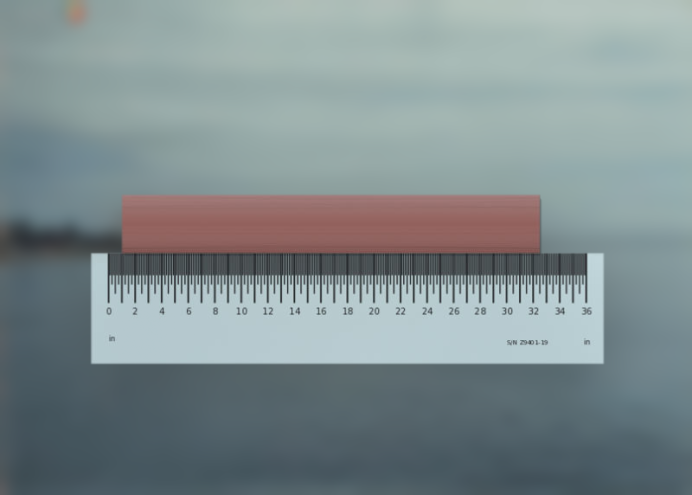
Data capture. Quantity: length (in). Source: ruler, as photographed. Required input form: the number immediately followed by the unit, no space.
31.5in
